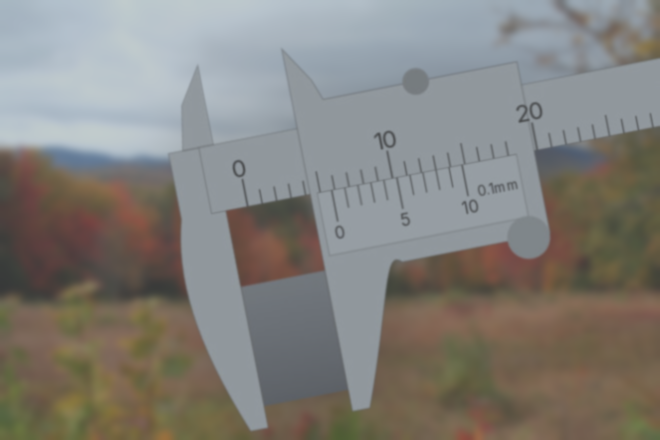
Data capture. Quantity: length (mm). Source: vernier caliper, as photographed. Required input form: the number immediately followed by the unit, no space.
5.8mm
